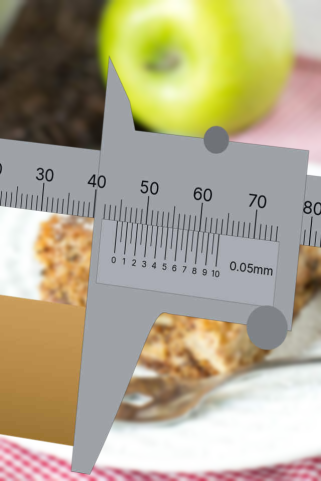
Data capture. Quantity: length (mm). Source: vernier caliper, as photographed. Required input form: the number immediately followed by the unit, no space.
44.6mm
